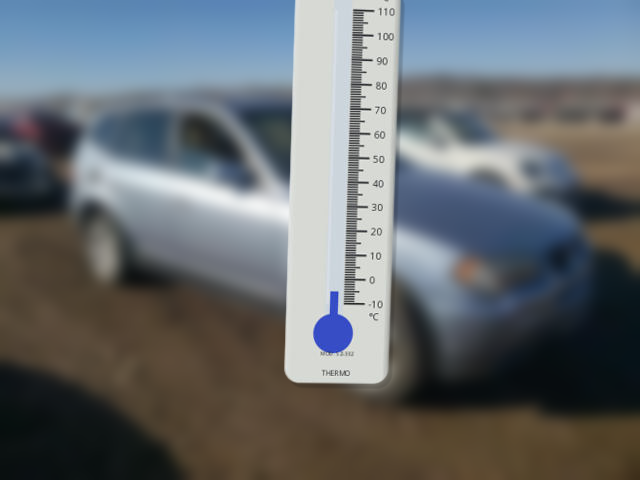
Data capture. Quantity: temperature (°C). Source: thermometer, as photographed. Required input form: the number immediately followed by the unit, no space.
-5°C
